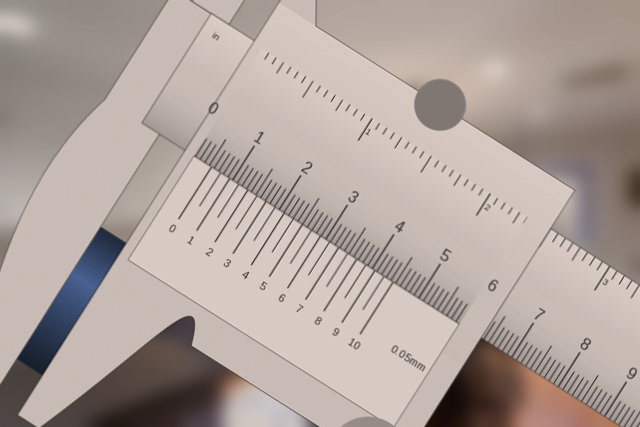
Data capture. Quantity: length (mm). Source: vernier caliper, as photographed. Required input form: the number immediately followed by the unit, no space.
5.5mm
